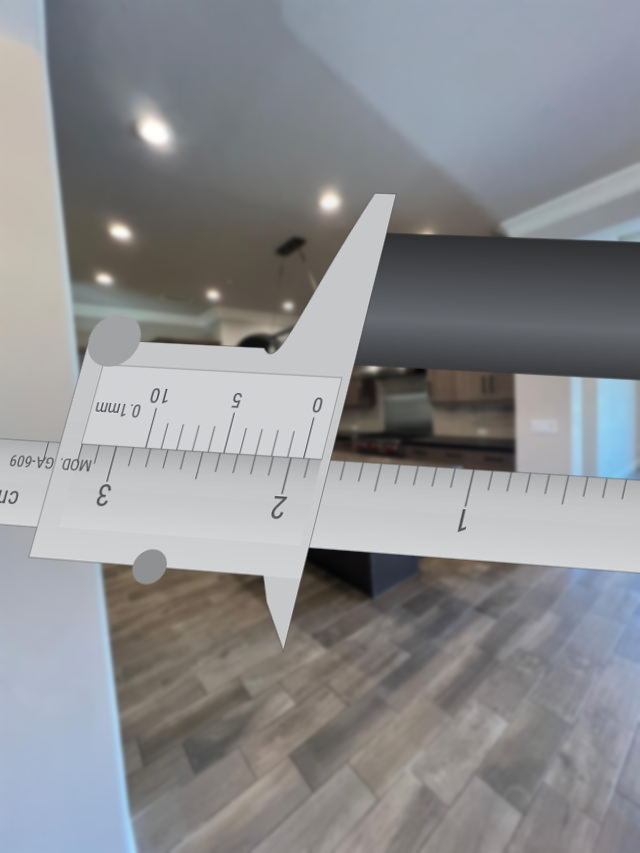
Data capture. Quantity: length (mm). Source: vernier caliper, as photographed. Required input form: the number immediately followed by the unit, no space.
19.3mm
